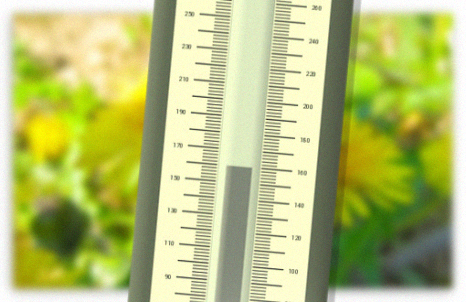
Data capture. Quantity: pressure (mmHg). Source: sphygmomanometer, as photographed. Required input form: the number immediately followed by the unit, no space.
160mmHg
